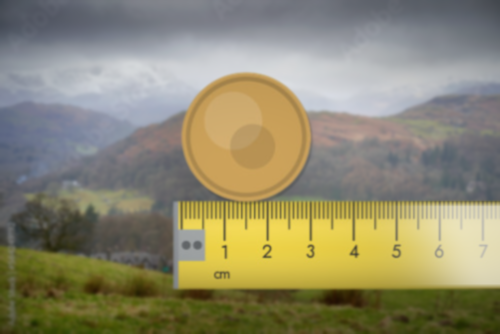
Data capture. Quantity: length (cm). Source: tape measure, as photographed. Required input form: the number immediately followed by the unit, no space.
3cm
